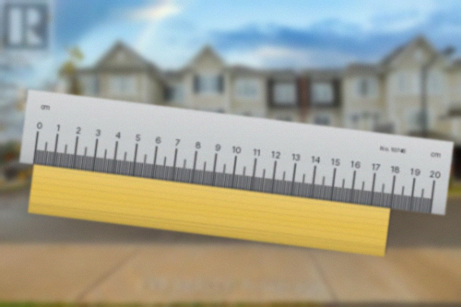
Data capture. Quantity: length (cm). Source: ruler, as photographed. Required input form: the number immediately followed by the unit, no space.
18cm
